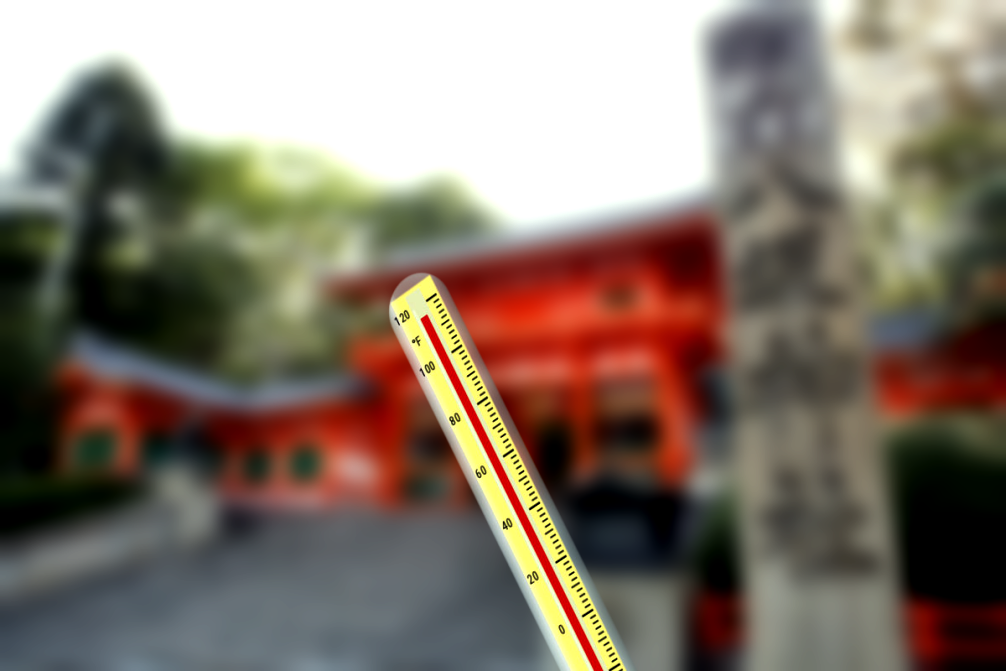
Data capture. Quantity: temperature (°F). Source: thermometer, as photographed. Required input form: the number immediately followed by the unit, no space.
116°F
